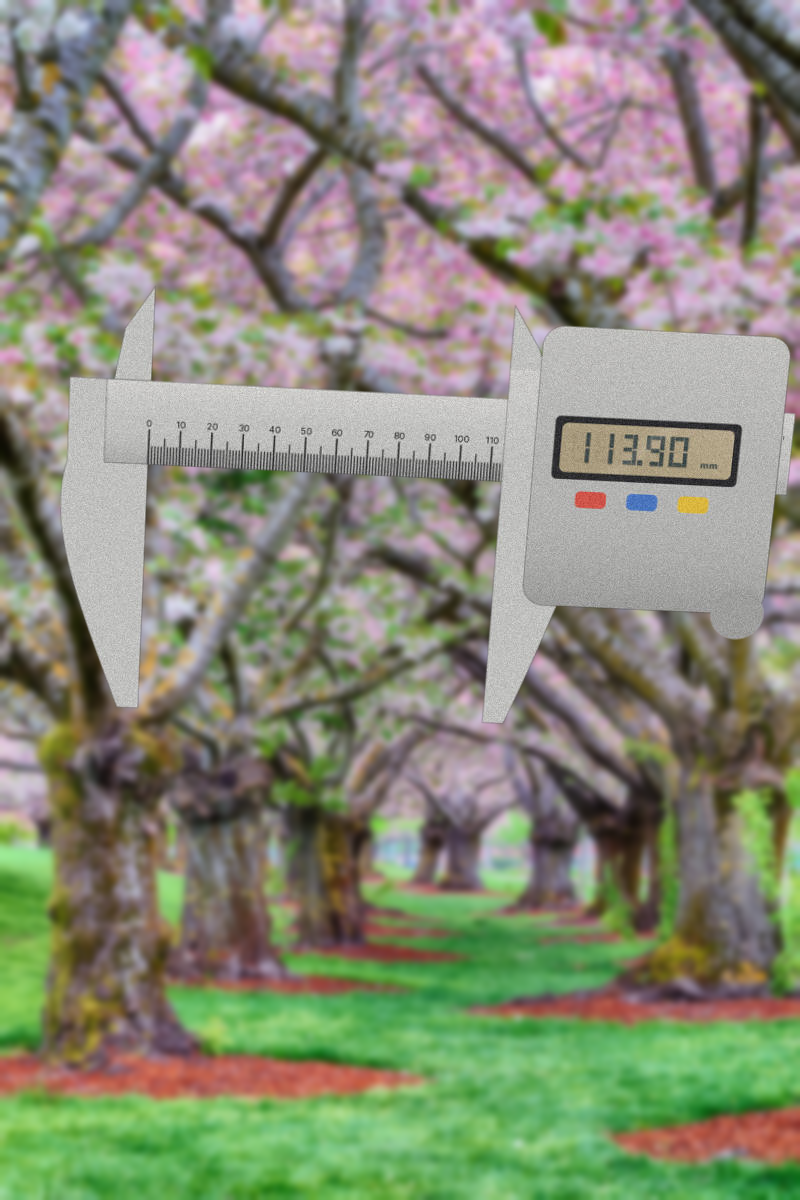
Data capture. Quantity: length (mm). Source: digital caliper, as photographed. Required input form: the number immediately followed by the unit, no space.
113.90mm
